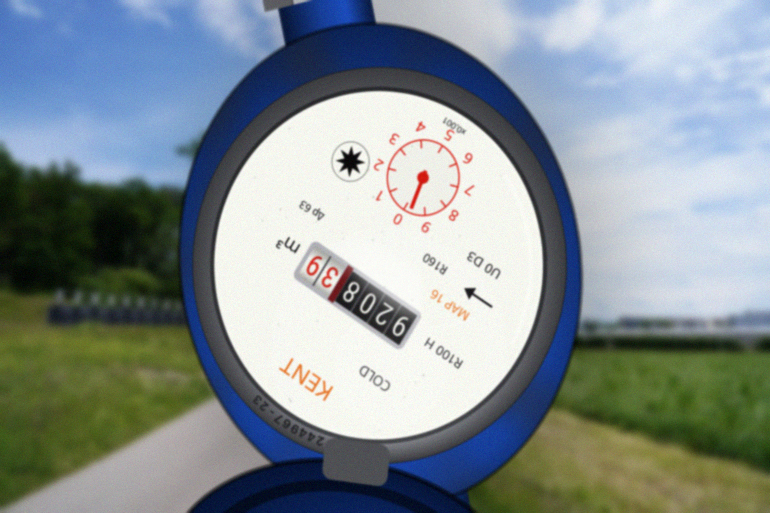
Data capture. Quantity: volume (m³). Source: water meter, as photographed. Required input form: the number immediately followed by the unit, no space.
9208.389m³
